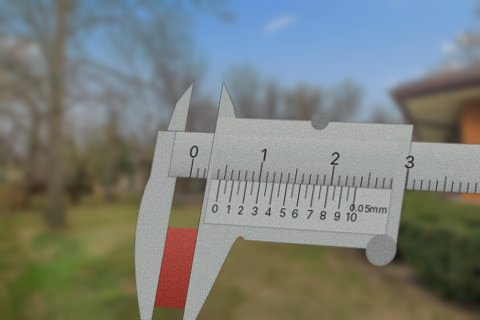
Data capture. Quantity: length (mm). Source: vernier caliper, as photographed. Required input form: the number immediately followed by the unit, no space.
4.4mm
